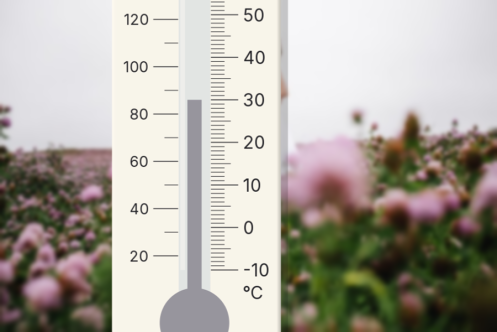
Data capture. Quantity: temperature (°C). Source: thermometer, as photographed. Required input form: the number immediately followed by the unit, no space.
30°C
